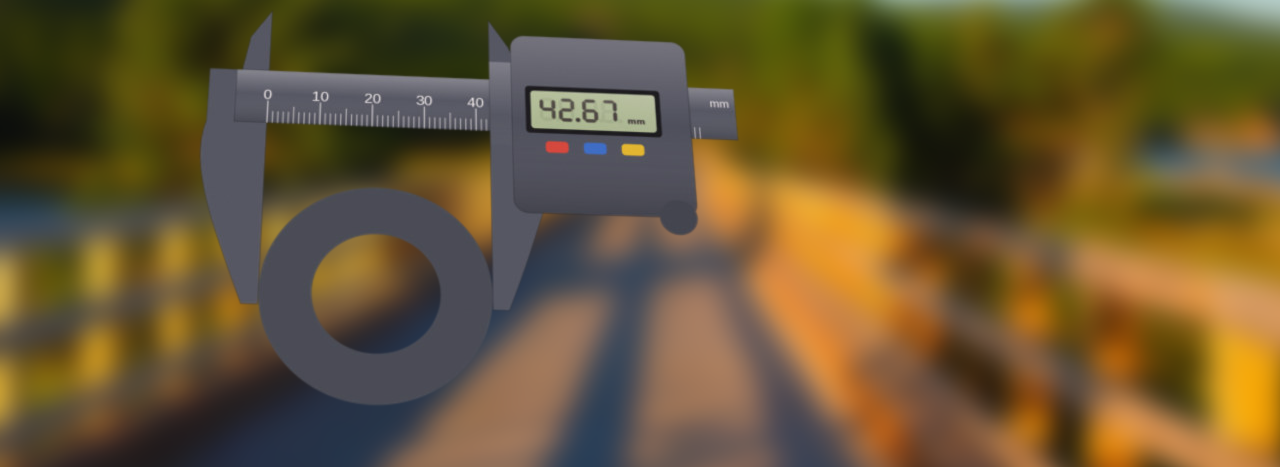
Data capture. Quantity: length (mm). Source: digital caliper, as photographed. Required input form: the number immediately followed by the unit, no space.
42.67mm
